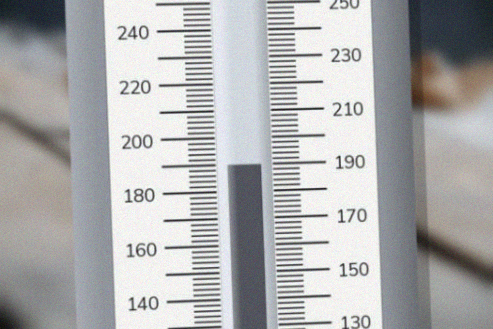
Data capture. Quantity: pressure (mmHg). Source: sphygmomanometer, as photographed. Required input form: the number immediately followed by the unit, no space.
190mmHg
